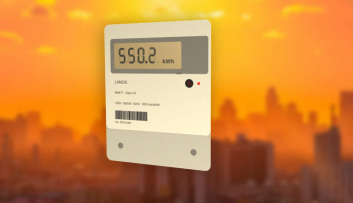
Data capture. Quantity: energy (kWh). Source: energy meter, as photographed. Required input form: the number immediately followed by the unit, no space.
550.2kWh
